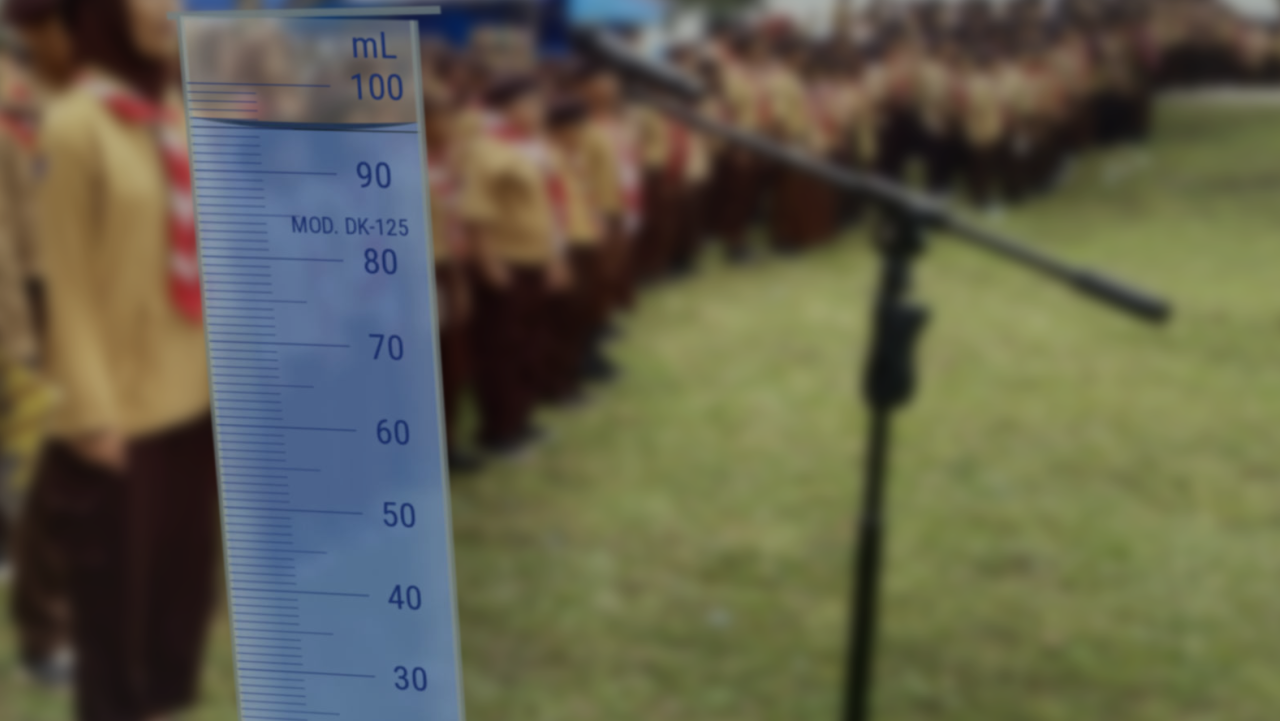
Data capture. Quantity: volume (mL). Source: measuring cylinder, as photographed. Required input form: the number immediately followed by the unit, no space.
95mL
